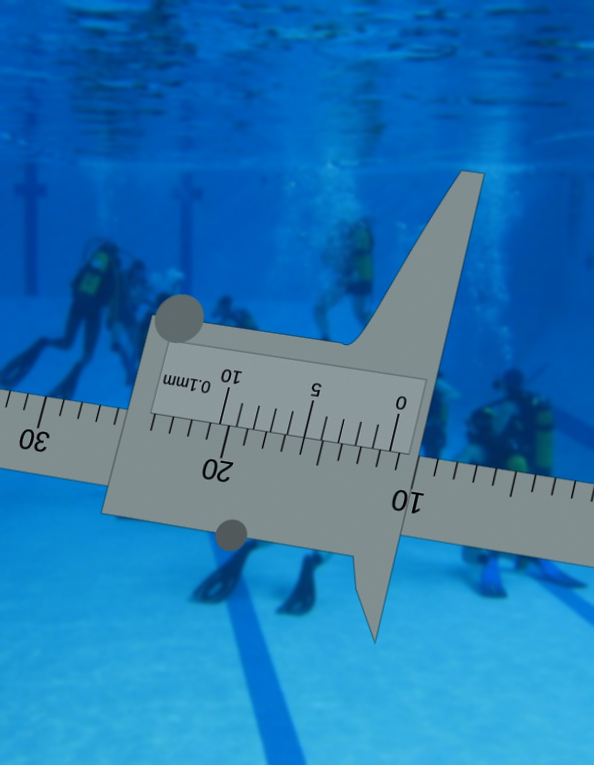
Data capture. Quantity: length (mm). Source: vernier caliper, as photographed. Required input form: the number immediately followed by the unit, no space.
11.5mm
